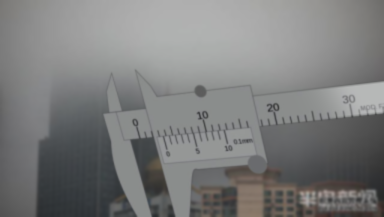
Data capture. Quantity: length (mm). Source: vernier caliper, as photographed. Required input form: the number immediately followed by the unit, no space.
3.6mm
